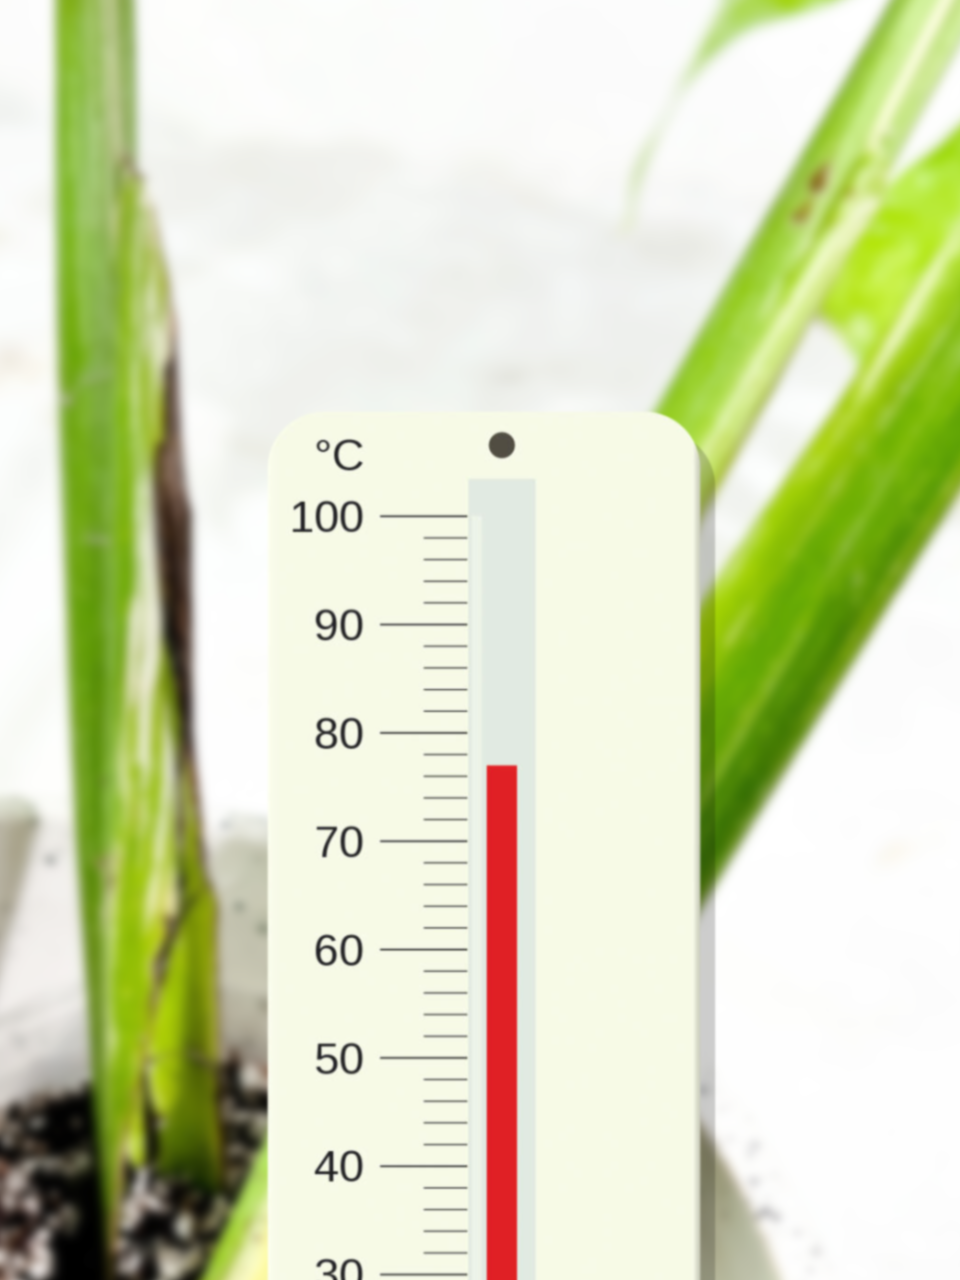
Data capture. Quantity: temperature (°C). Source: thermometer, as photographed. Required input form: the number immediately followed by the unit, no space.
77°C
